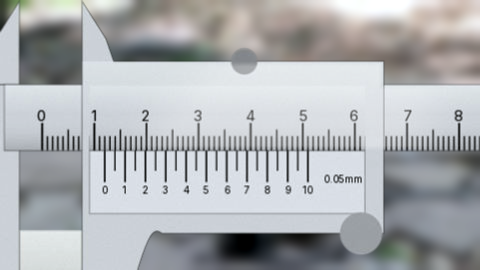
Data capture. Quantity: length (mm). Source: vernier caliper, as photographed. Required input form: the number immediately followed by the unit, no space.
12.0mm
